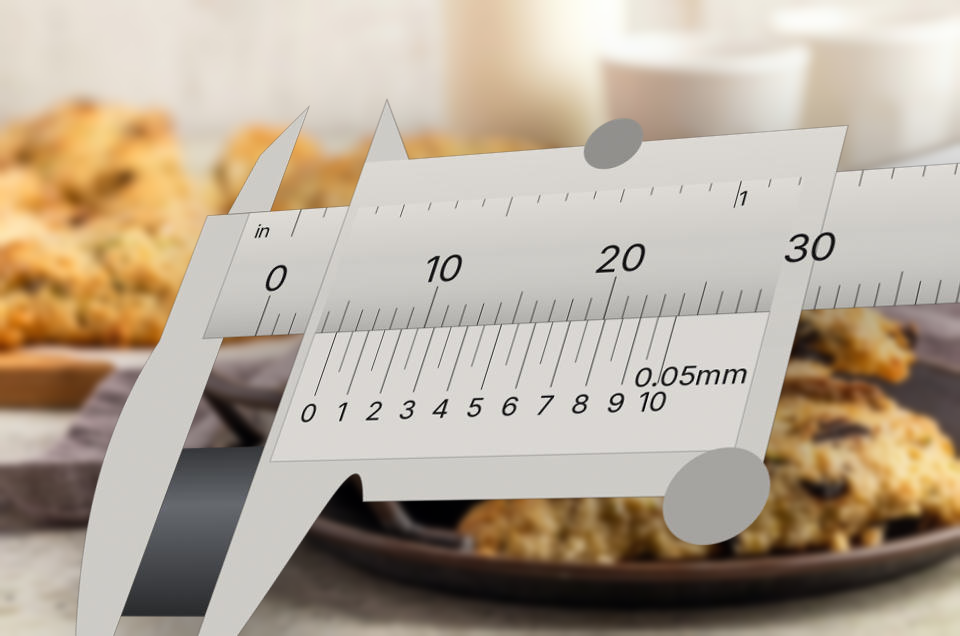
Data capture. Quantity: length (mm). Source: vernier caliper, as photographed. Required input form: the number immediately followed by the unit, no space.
4.9mm
